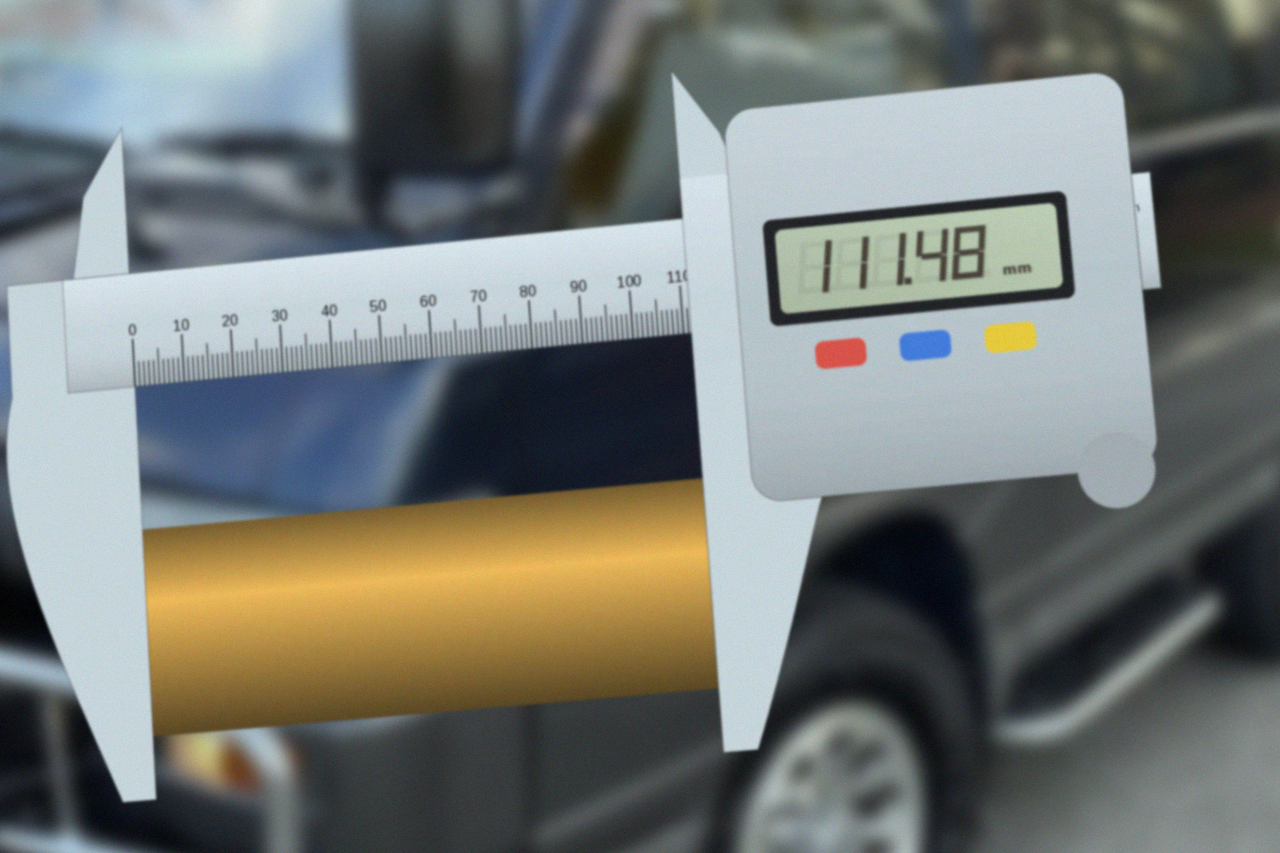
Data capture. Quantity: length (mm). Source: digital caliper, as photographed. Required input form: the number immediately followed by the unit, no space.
111.48mm
